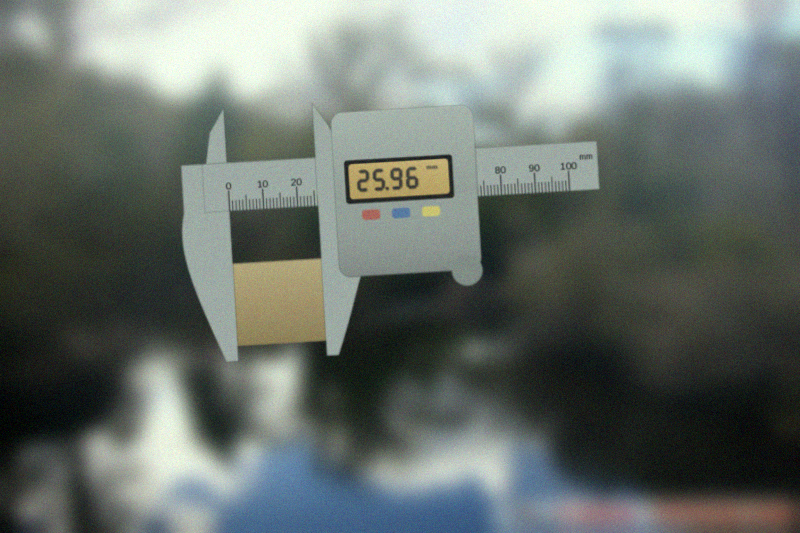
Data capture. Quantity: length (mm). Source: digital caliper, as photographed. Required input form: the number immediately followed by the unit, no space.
25.96mm
